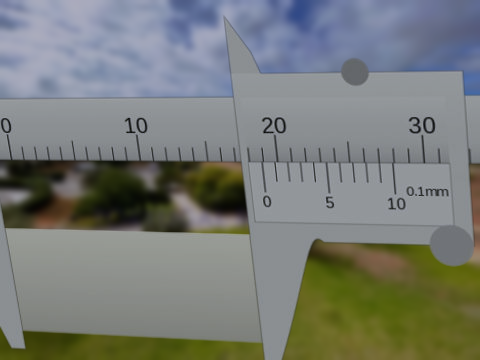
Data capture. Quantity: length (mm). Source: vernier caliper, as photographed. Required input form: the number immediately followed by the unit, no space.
18.9mm
